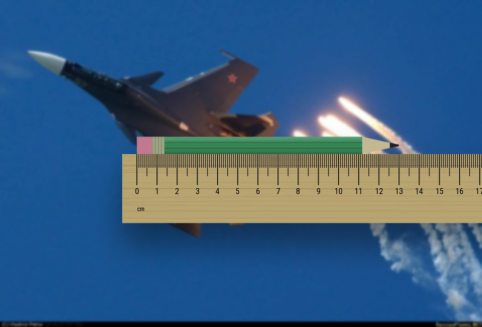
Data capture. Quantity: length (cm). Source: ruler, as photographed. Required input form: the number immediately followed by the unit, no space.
13cm
